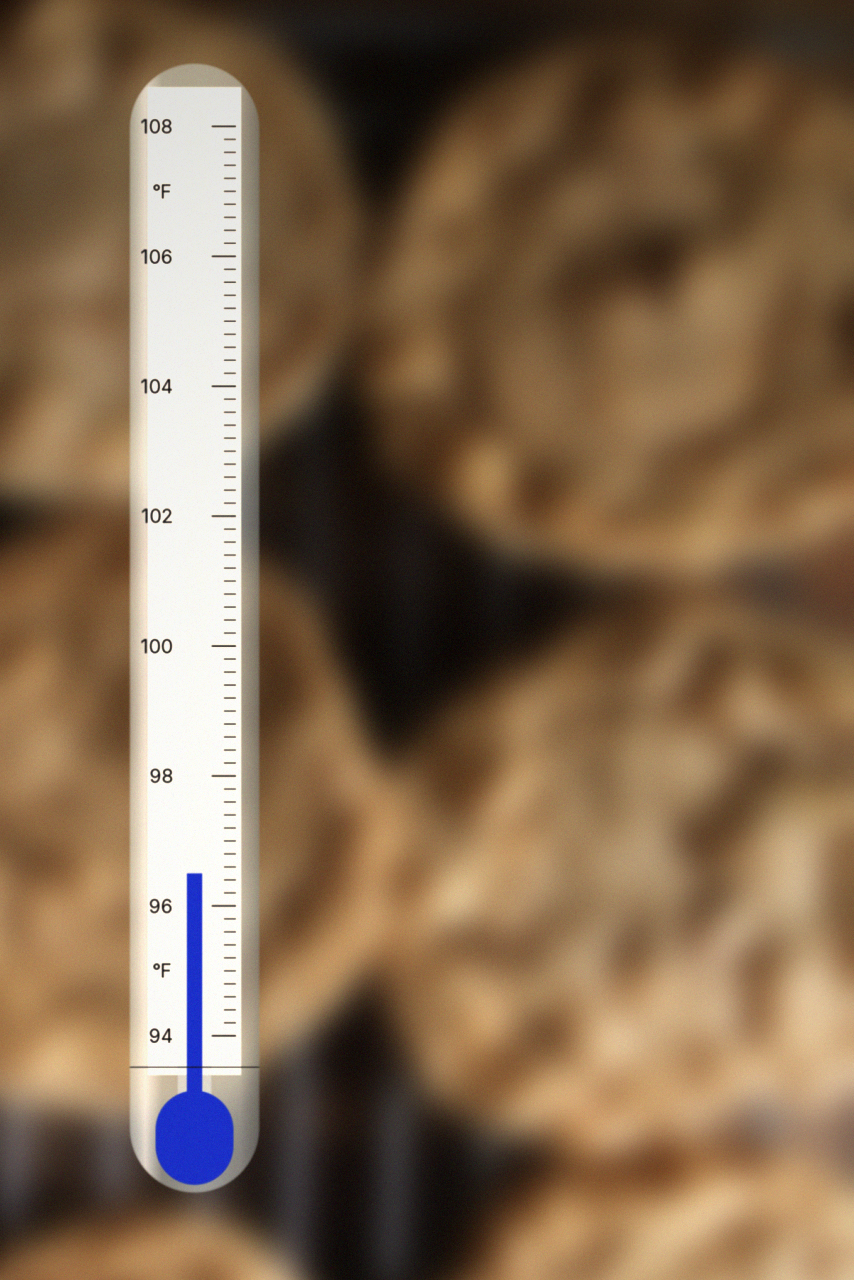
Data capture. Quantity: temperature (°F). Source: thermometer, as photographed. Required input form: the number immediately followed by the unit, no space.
96.5°F
